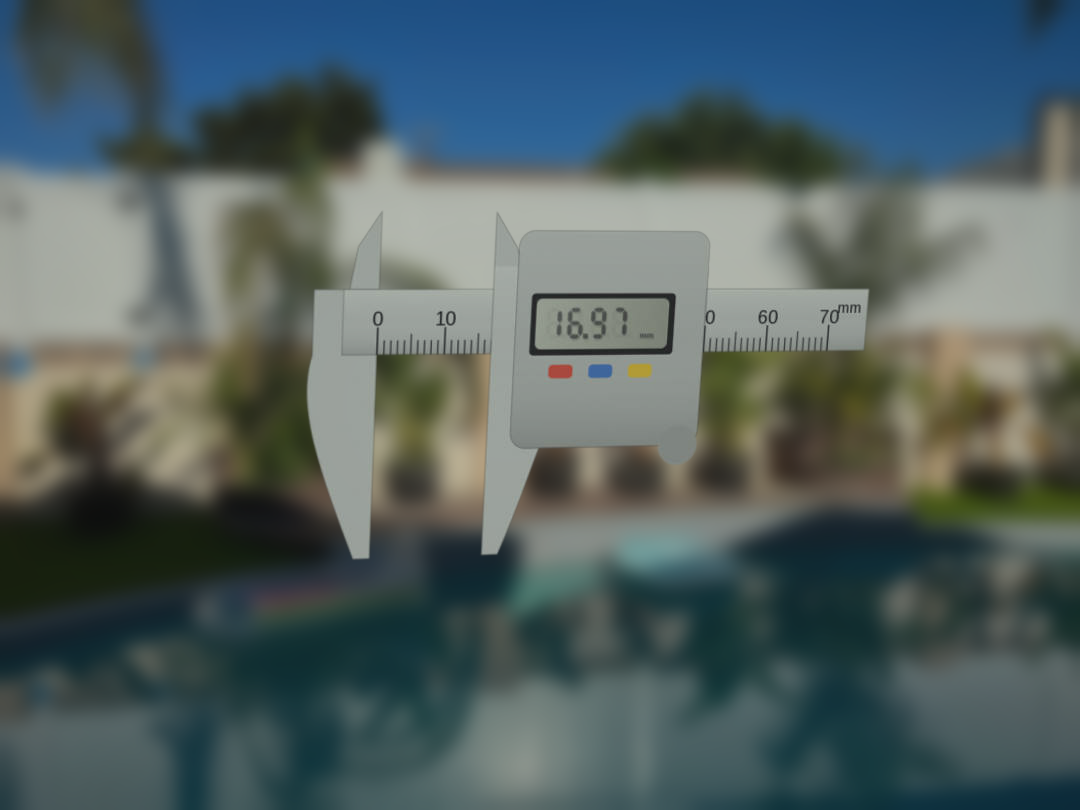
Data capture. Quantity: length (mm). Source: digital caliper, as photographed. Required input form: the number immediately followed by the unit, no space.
16.97mm
